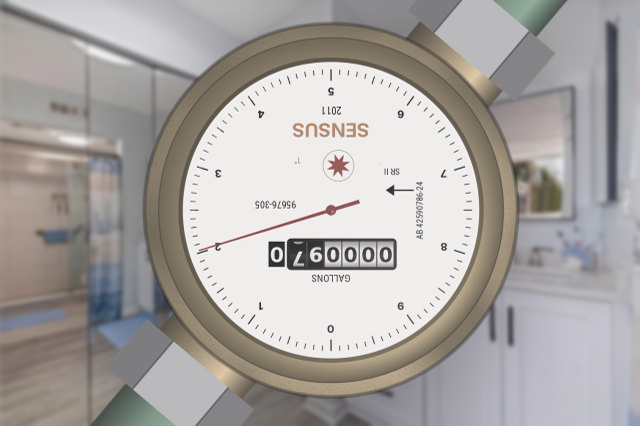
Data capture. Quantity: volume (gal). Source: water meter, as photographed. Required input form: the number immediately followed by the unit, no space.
972.0gal
